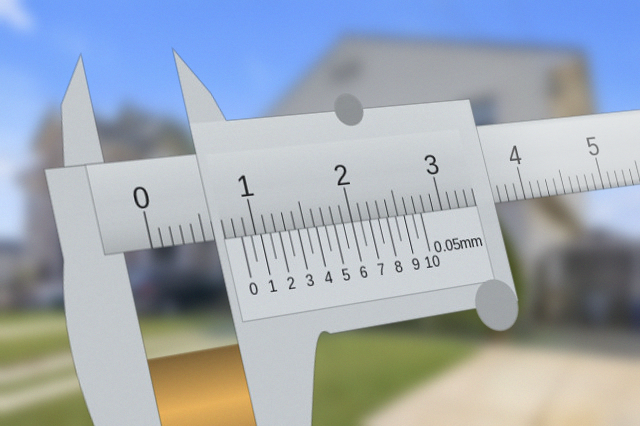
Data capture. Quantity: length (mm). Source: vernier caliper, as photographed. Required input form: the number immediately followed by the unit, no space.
8.6mm
